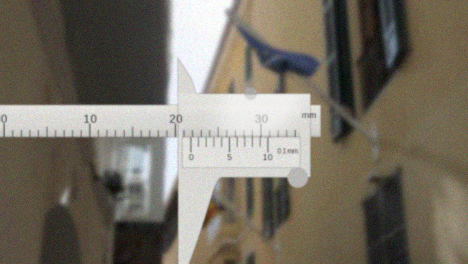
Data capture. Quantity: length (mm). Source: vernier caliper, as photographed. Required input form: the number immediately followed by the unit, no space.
21.8mm
